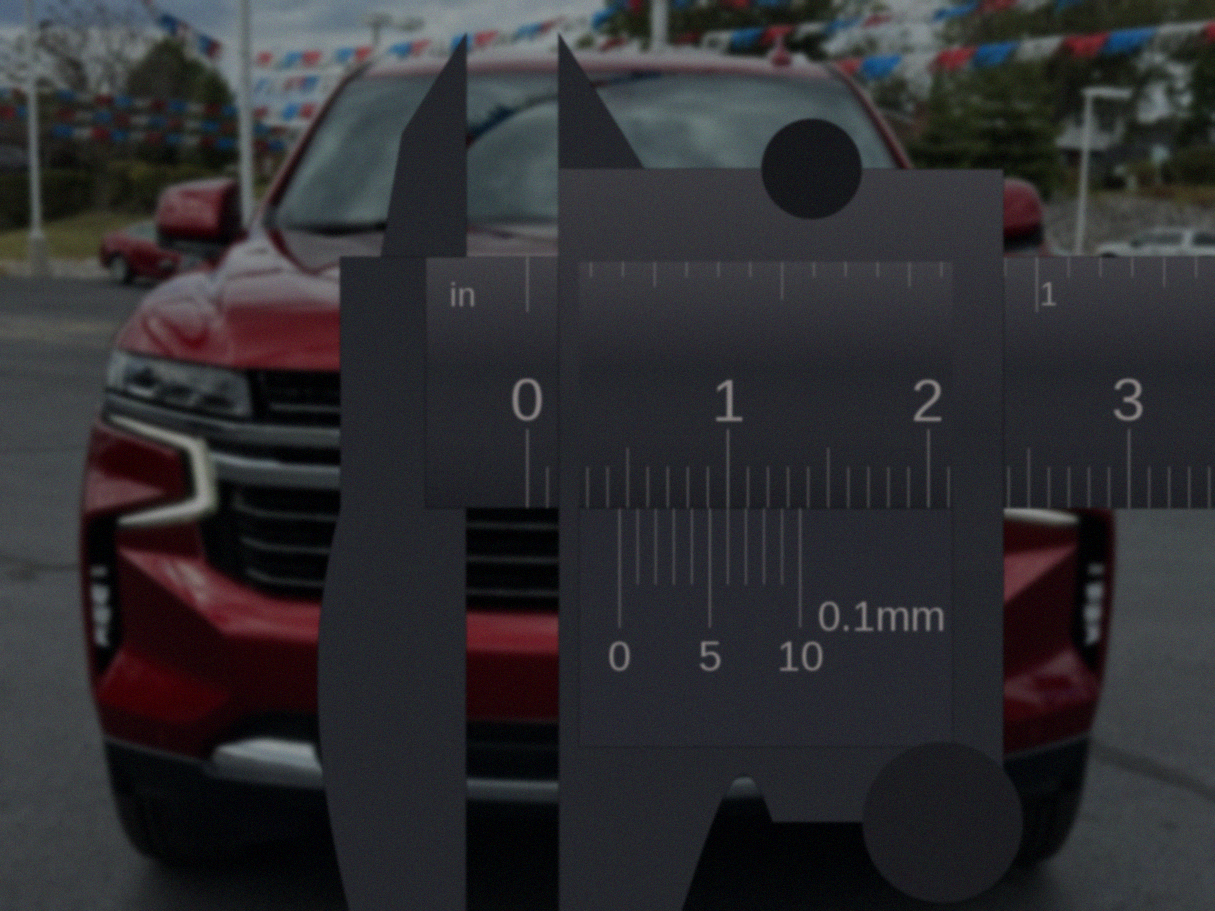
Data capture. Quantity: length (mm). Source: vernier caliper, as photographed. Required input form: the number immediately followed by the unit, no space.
4.6mm
